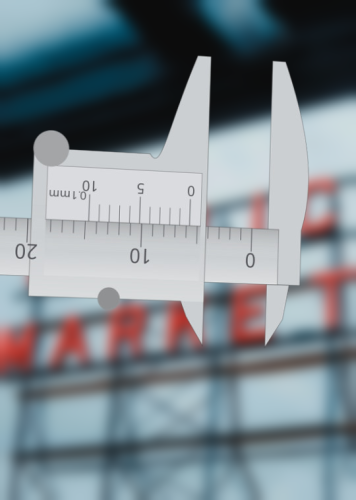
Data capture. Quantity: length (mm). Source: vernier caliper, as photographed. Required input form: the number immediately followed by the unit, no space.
5.7mm
